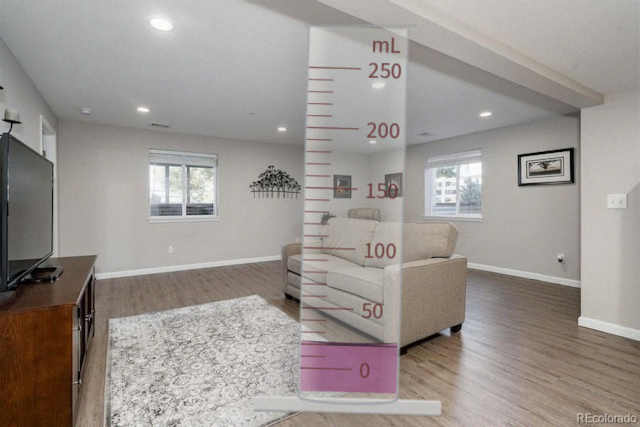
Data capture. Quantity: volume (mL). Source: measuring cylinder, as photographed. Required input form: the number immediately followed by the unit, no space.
20mL
